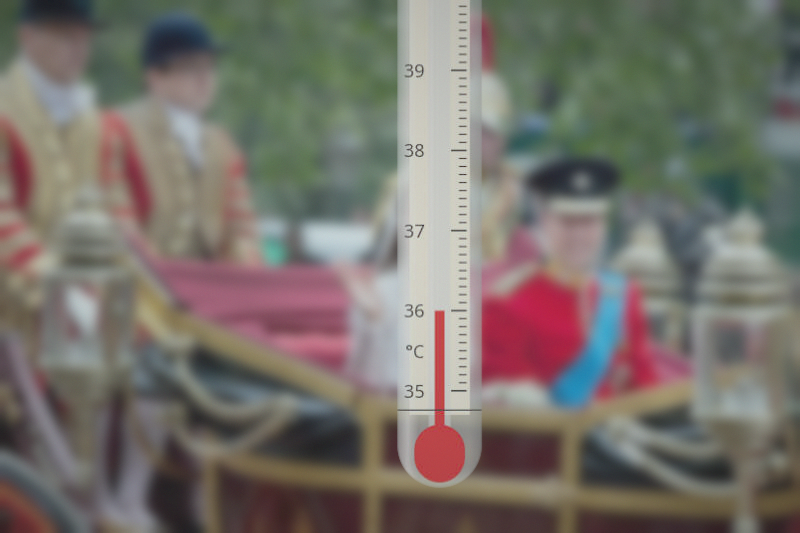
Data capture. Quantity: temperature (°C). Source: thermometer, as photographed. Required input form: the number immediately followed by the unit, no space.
36°C
